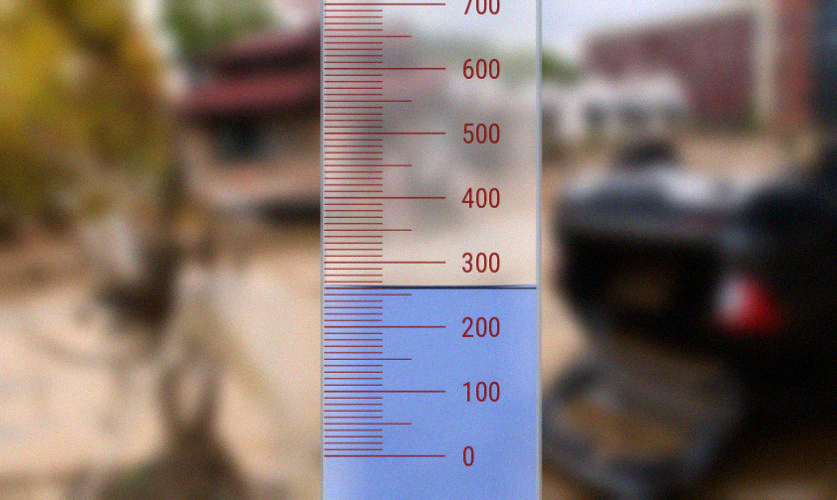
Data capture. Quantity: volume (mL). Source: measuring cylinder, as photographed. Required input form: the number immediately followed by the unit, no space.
260mL
